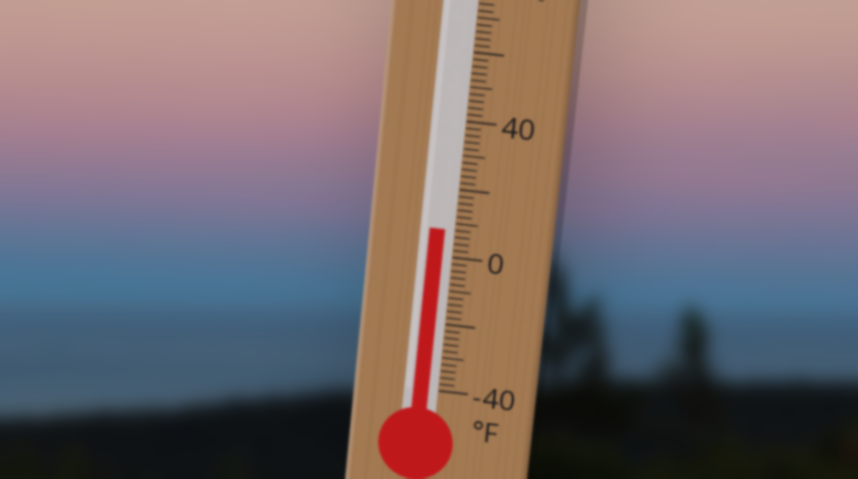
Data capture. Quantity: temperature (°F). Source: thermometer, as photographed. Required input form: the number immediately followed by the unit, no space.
8°F
